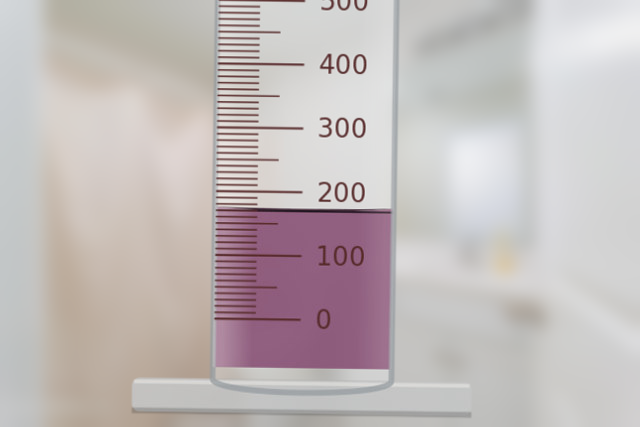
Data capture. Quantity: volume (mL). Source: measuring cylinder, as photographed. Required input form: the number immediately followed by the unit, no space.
170mL
